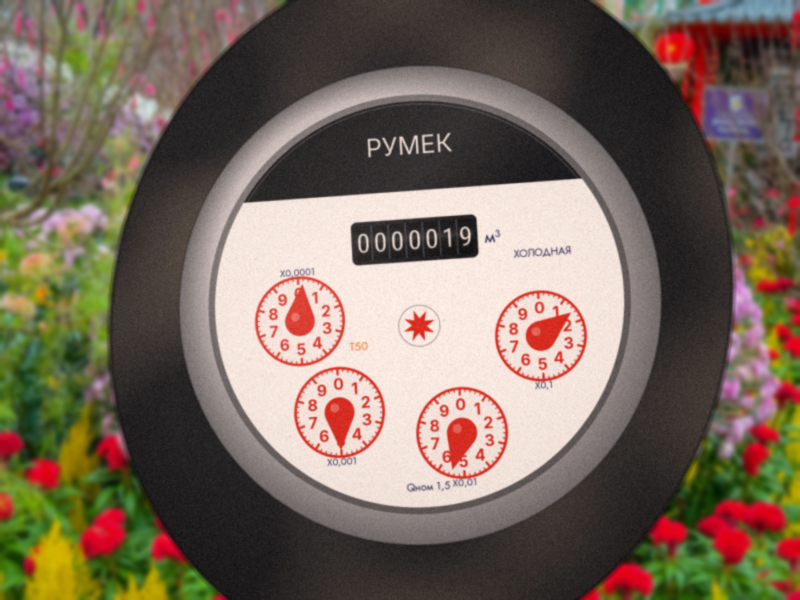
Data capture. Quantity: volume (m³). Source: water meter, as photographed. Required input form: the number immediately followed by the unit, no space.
19.1550m³
